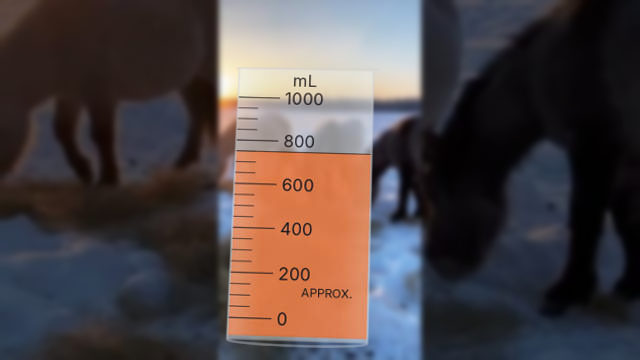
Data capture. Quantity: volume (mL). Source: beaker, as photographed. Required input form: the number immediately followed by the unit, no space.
750mL
